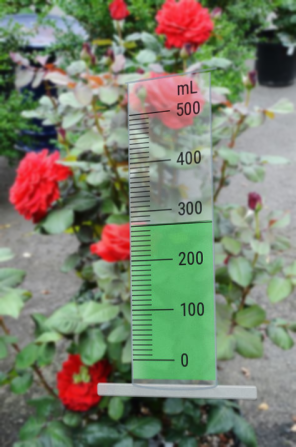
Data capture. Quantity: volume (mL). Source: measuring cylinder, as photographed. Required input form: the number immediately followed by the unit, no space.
270mL
